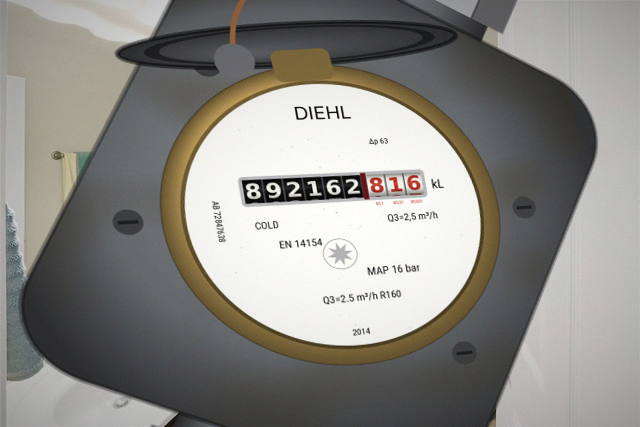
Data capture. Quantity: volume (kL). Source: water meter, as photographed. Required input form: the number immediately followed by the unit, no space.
892162.816kL
